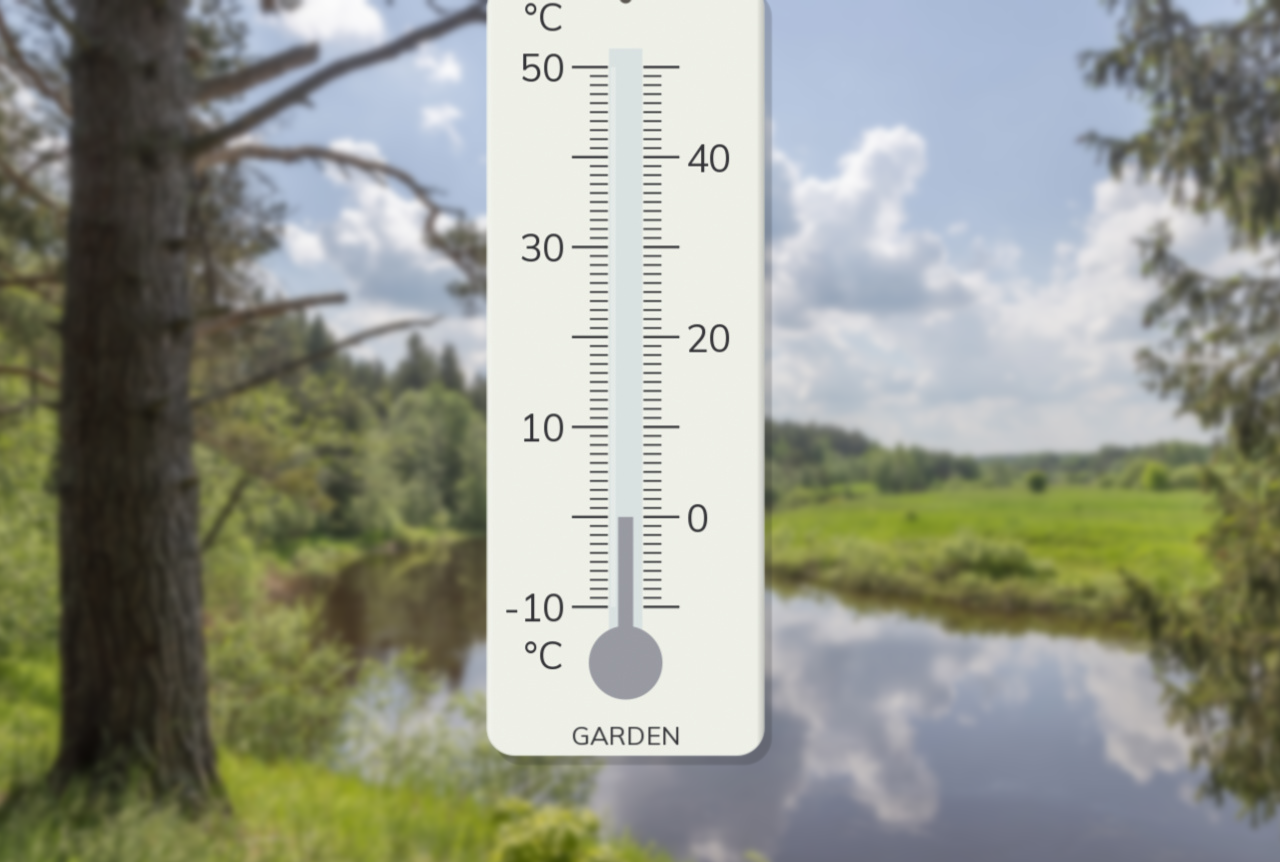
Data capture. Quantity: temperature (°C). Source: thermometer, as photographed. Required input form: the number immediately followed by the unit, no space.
0°C
